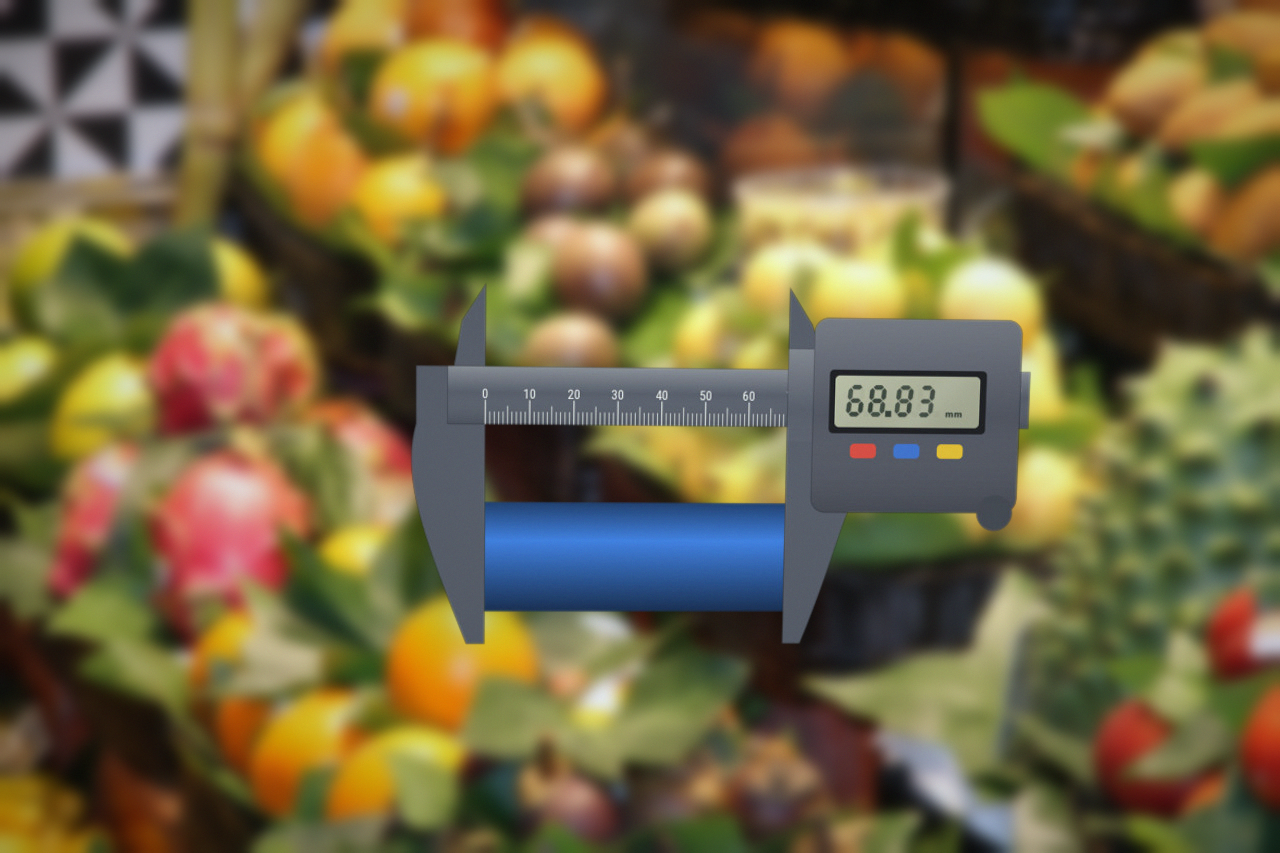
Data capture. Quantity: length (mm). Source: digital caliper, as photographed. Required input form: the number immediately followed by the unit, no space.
68.83mm
